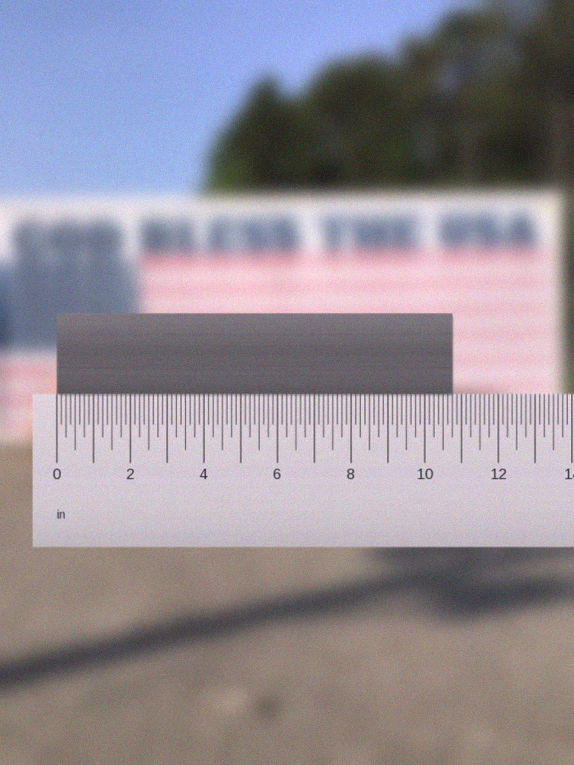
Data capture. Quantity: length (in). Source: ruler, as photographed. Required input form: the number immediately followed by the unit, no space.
10.75in
